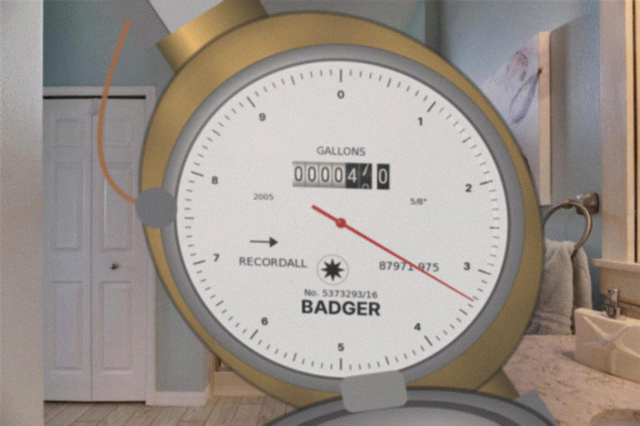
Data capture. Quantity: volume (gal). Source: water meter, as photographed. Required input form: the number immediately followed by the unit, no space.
473.3gal
